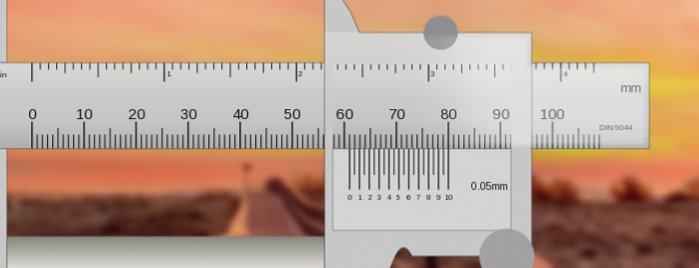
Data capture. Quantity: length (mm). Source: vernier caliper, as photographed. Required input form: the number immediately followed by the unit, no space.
61.0mm
